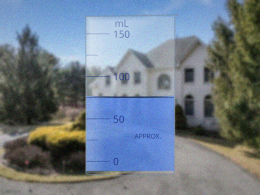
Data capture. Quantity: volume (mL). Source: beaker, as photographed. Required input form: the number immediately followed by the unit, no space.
75mL
